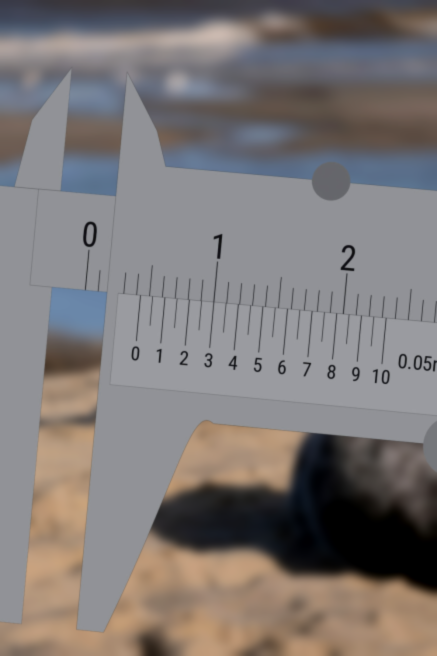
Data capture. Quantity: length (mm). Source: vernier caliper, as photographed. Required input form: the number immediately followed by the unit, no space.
4.3mm
